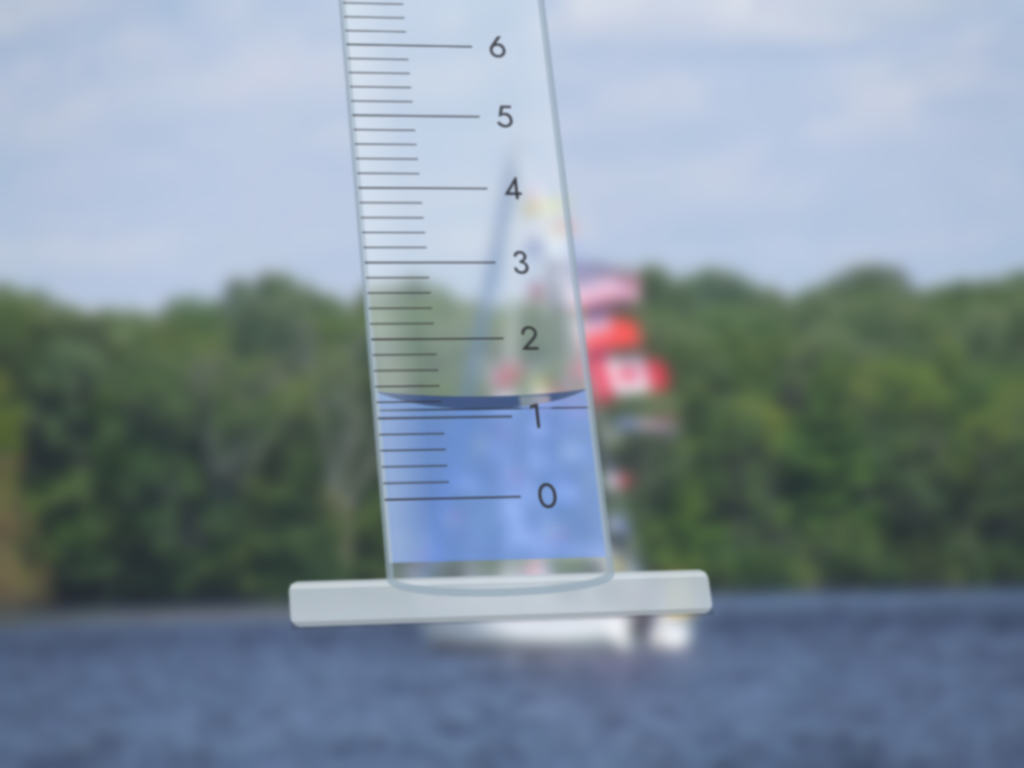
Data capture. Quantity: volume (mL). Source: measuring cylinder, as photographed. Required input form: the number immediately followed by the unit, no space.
1.1mL
